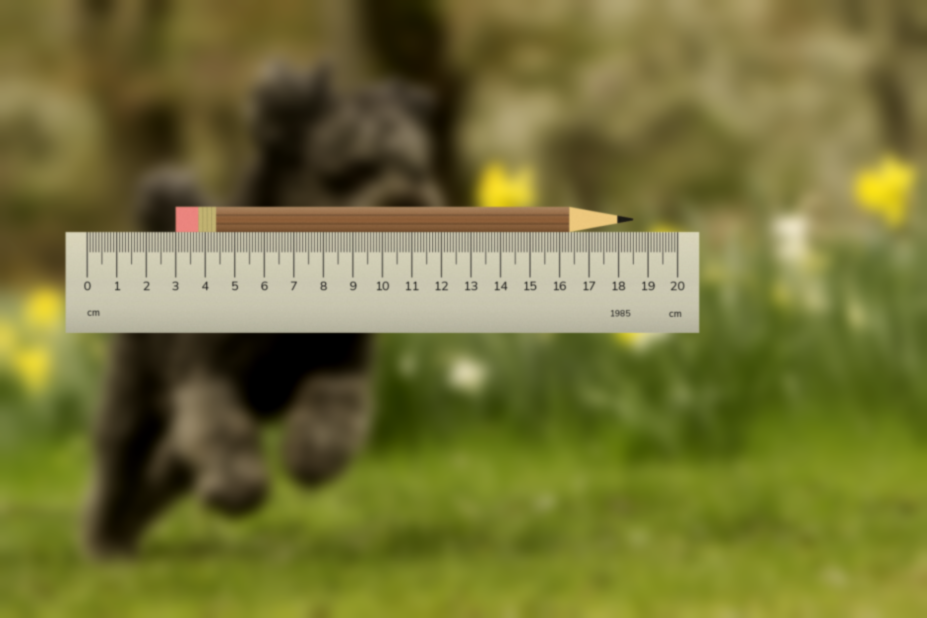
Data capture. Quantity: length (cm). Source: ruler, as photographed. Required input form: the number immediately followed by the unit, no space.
15.5cm
